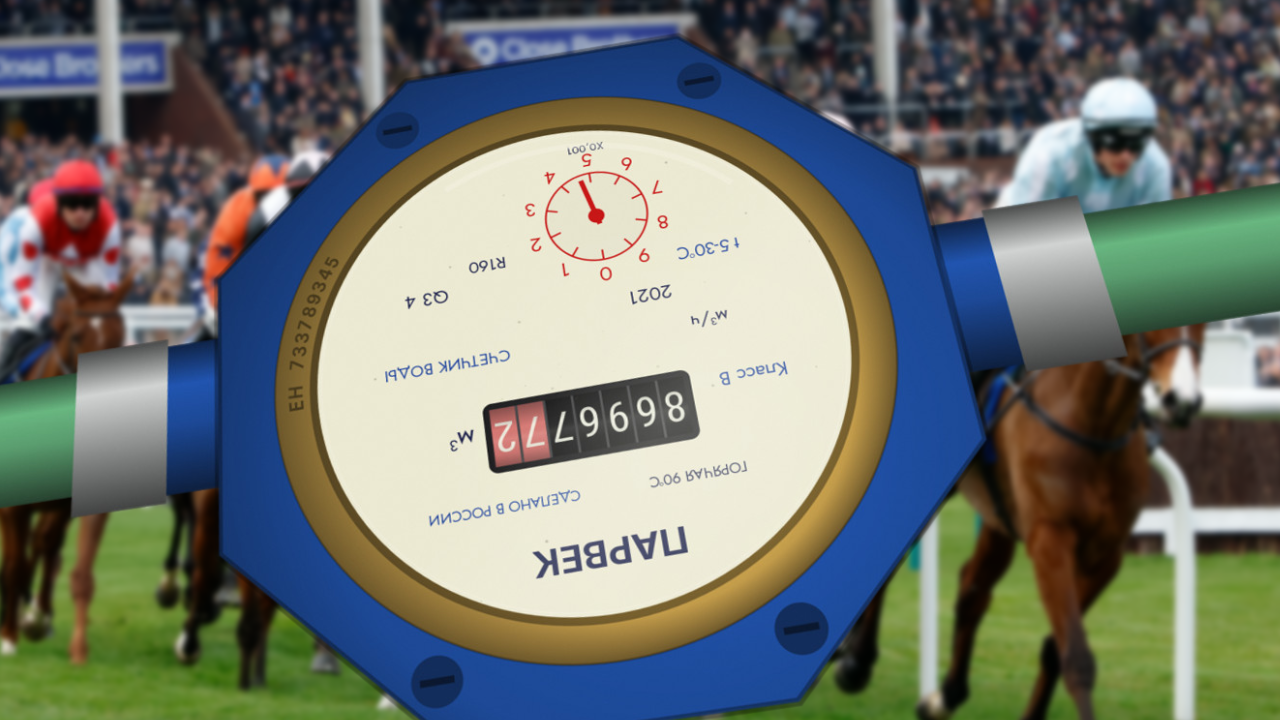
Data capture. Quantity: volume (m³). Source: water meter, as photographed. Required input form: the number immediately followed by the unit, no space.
86967.724m³
